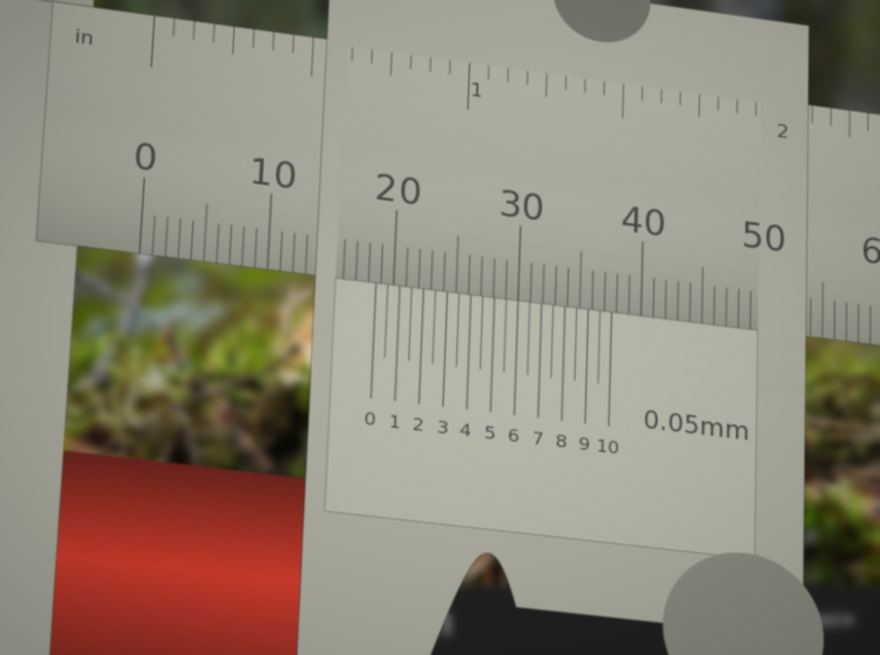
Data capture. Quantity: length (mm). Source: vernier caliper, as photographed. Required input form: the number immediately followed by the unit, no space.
18.6mm
